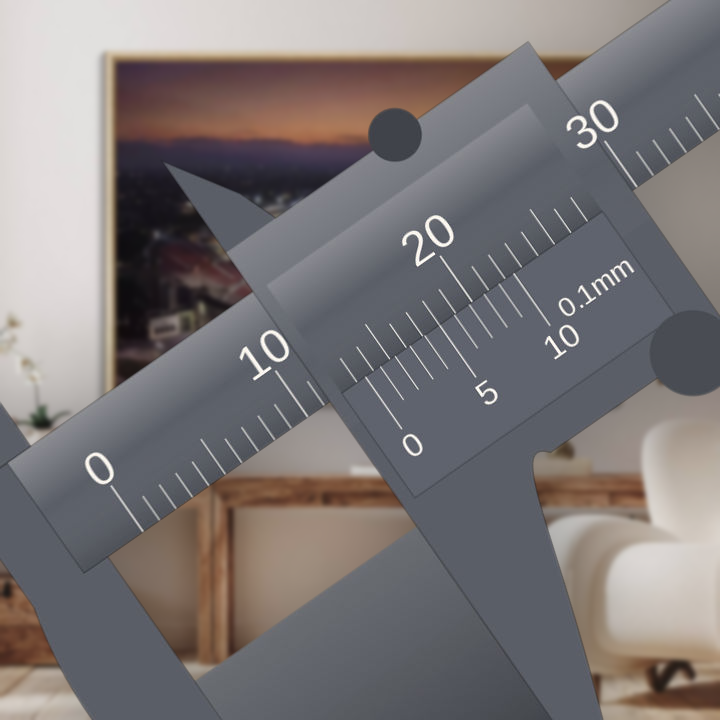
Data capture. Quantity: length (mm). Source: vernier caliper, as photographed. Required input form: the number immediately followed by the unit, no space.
13.5mm
